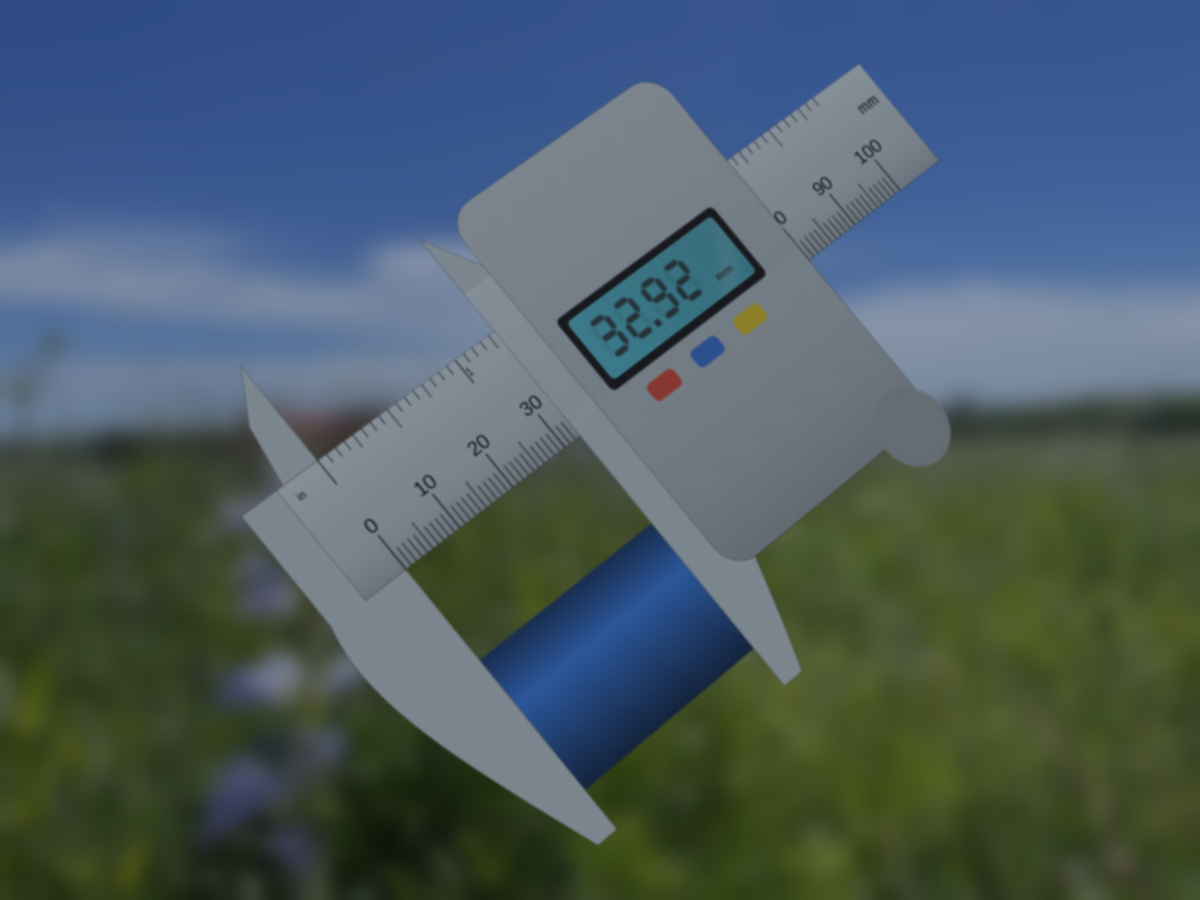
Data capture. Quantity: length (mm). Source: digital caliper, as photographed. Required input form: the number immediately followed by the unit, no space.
32.92mm
